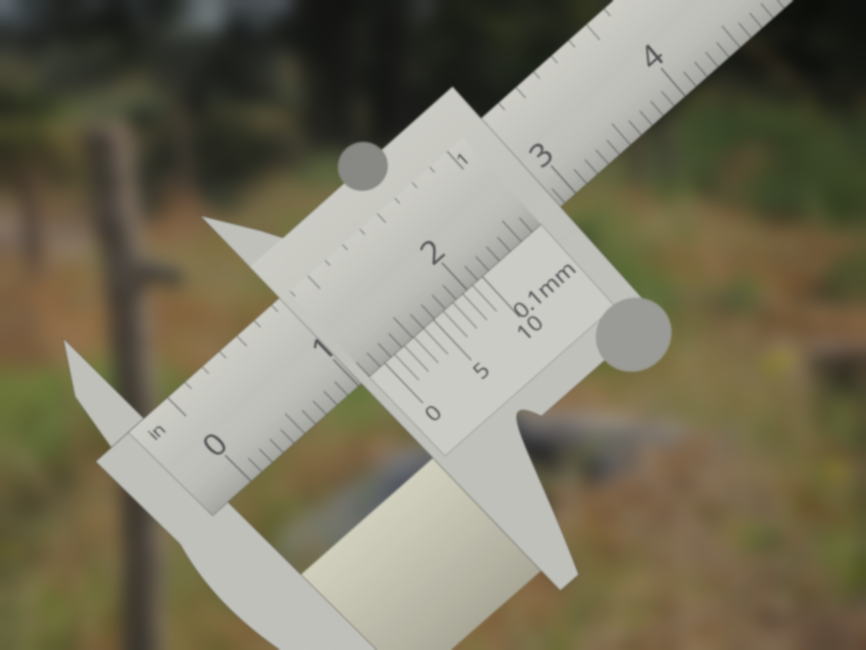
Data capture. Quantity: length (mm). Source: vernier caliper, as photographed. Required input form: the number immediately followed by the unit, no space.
12.4mm
